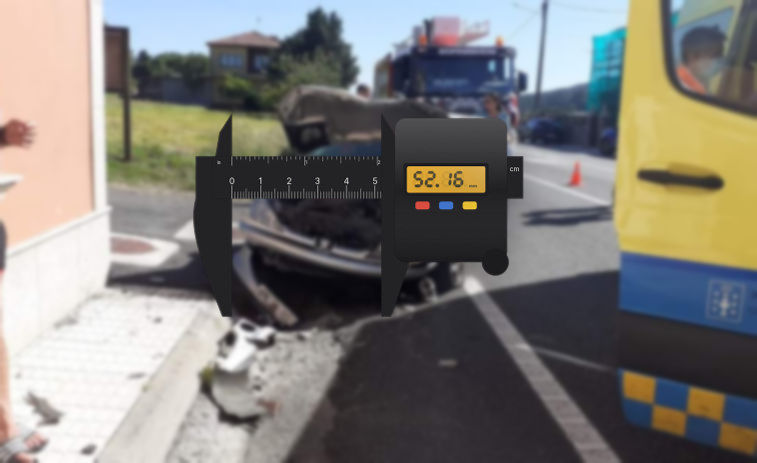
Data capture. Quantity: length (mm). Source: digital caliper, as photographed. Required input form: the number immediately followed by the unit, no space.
52.16mm
